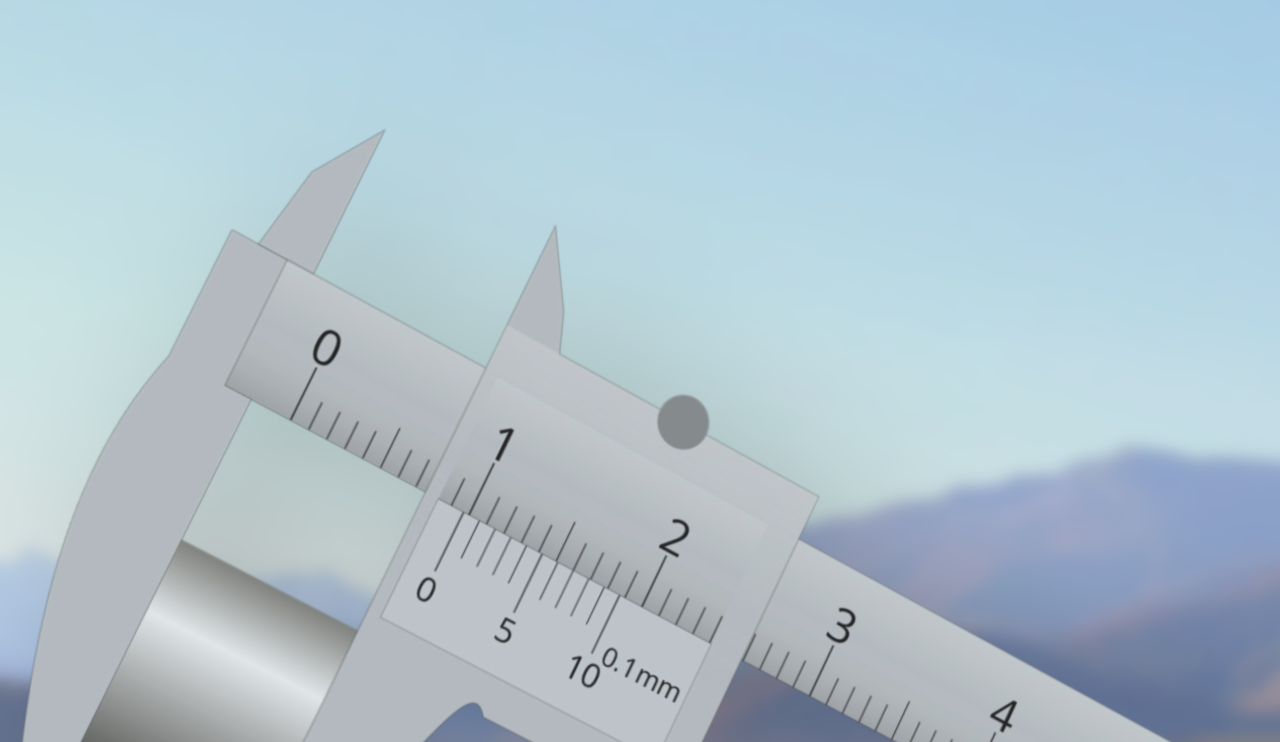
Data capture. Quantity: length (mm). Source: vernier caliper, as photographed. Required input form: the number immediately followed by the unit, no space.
9.7mm
